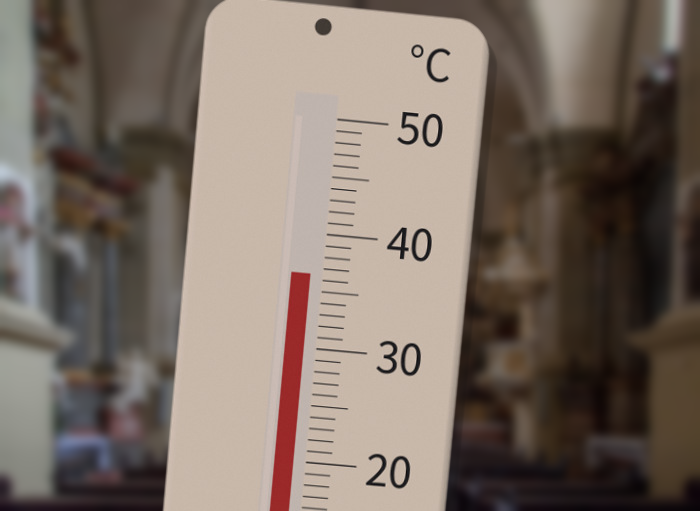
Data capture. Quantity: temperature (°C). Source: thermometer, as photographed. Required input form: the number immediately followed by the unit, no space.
36.5°C
